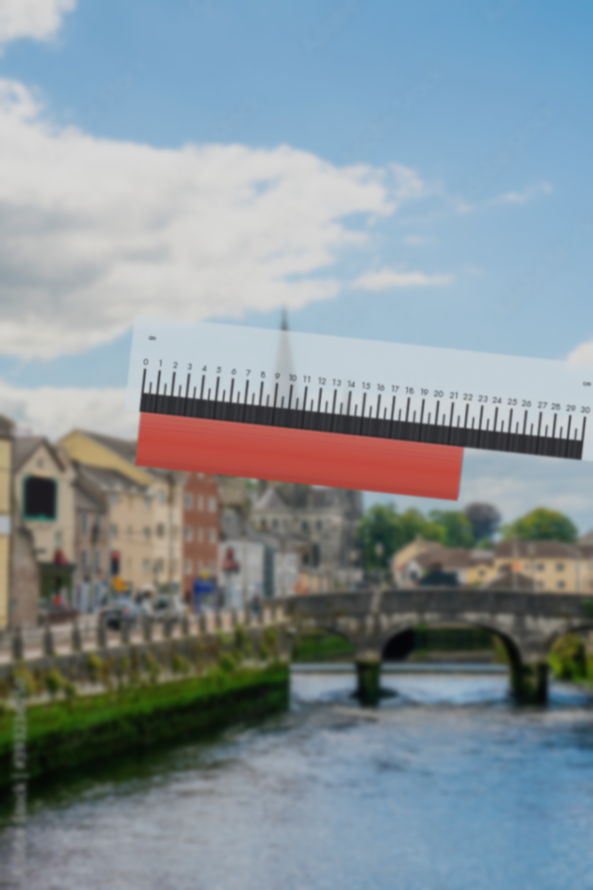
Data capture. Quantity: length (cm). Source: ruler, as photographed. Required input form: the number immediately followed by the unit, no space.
22cm
